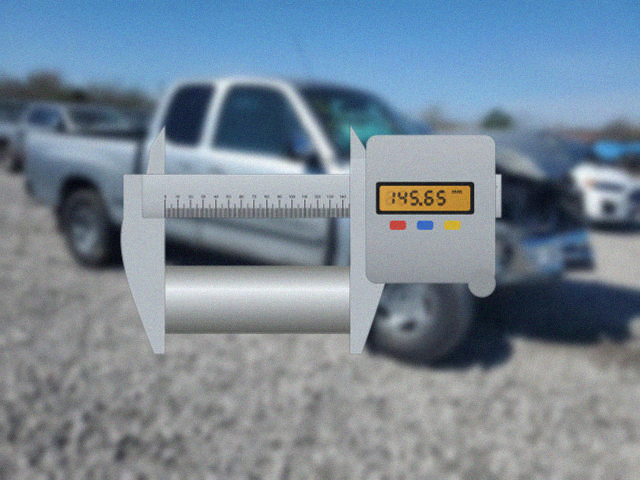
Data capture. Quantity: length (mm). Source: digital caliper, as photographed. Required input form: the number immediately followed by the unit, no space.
145.65mm
